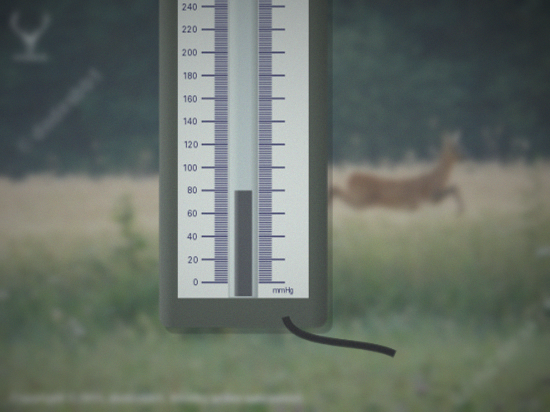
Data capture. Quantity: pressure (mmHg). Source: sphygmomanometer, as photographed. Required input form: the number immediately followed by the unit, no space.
80mmHg
